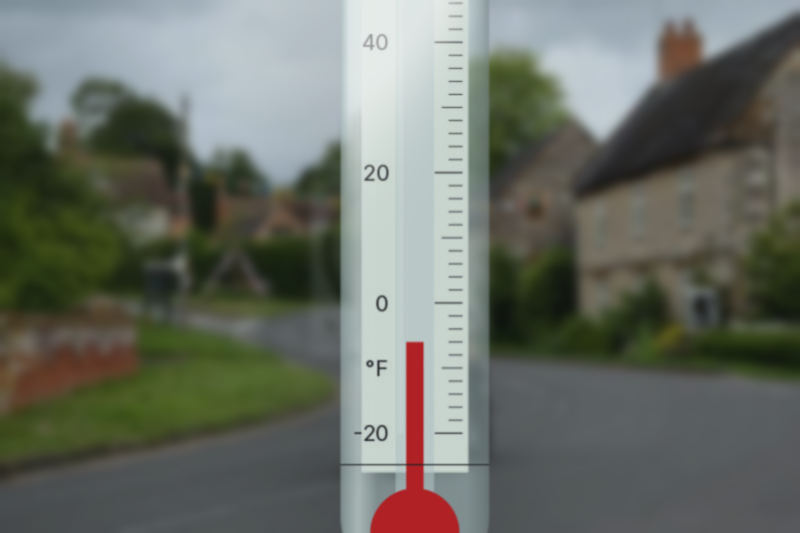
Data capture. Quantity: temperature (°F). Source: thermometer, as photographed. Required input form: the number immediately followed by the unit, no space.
-6°F
